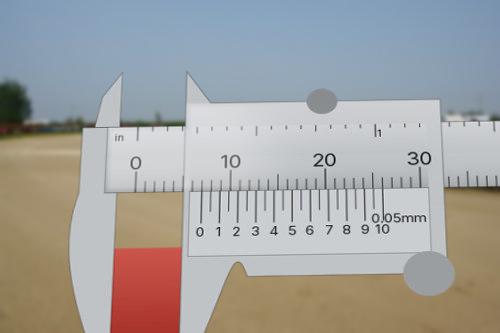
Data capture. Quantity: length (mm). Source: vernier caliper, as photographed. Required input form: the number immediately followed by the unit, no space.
7.0mm
